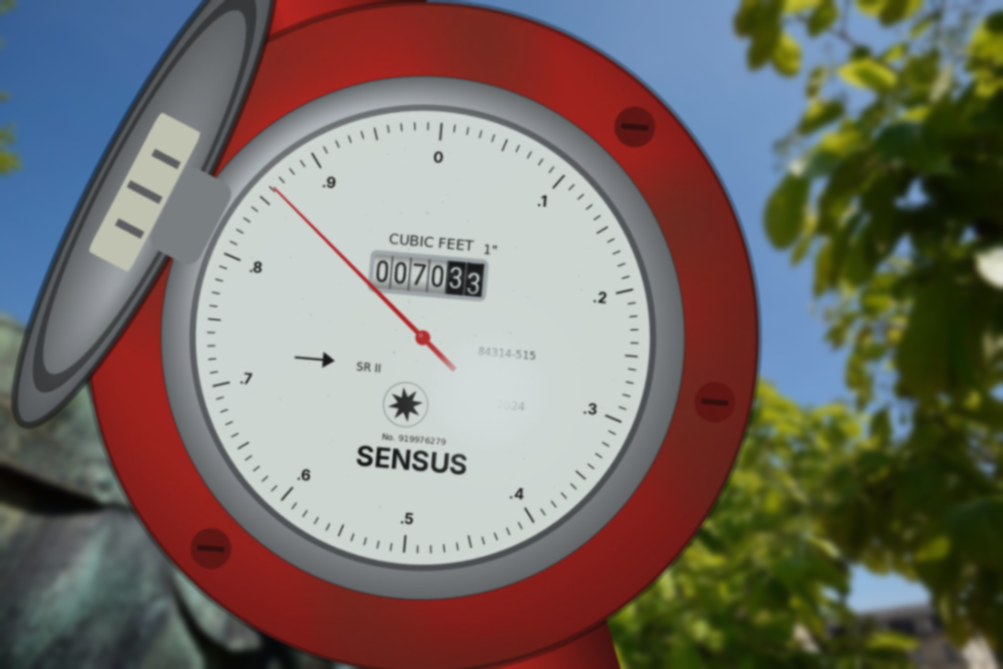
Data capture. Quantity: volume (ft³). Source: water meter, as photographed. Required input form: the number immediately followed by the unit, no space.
7032.86ft³
